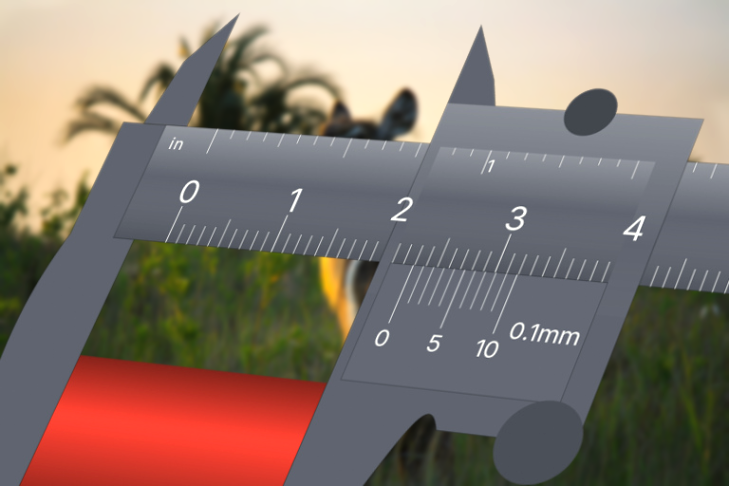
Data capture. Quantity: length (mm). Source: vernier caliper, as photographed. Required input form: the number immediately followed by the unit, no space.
22.9mm
